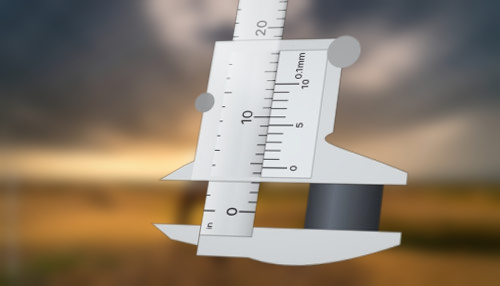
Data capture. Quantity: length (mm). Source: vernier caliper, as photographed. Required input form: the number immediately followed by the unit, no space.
4.6mm
